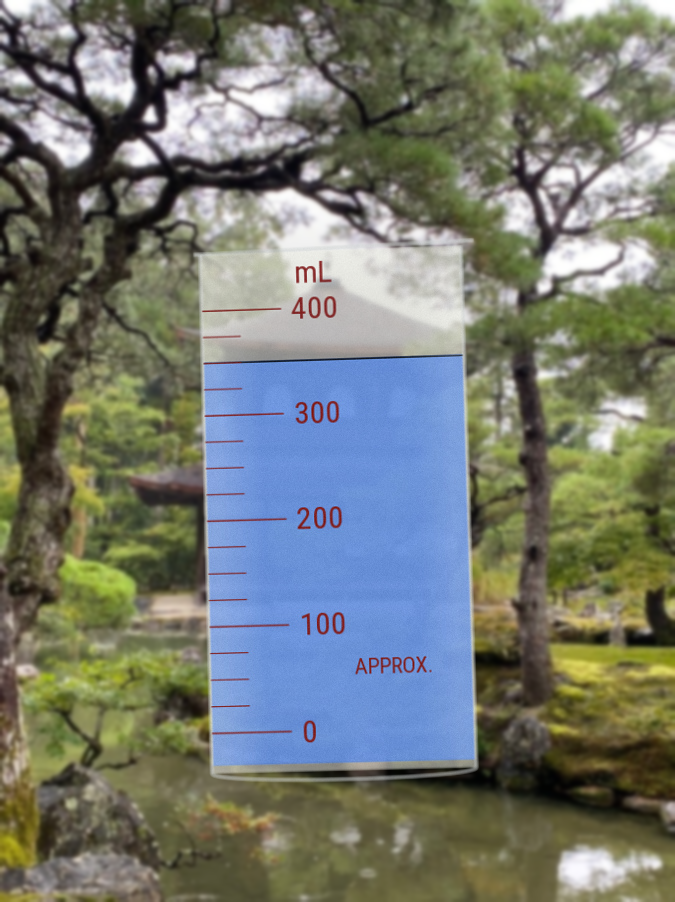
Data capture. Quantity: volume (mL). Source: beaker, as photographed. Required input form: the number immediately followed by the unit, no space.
350mL
